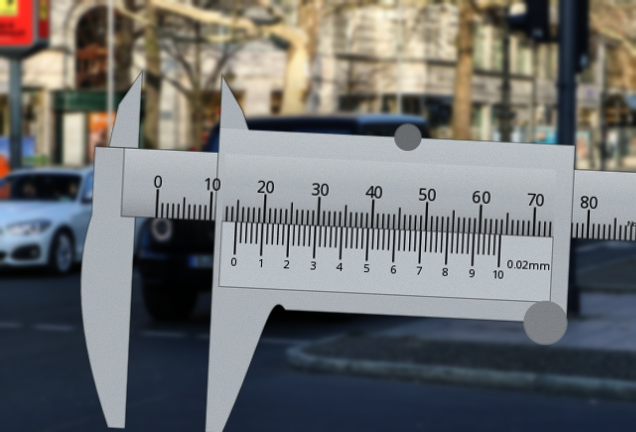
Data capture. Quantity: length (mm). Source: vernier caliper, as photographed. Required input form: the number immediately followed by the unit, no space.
14.8mm
